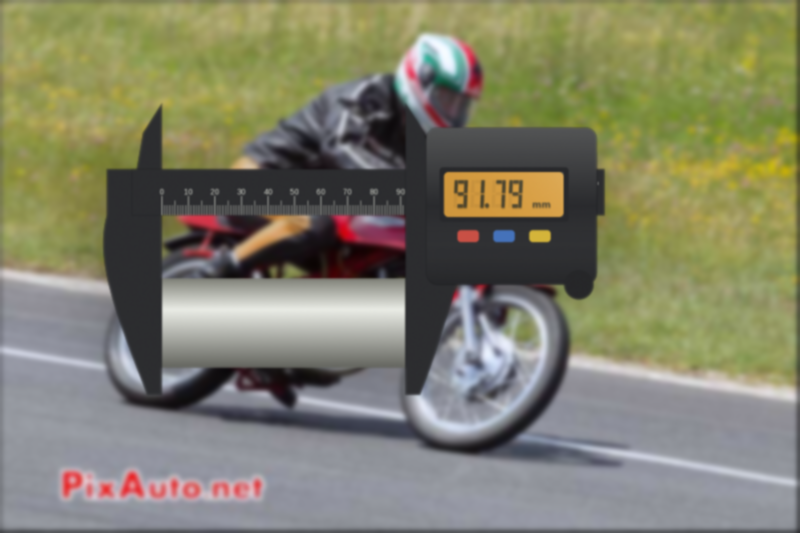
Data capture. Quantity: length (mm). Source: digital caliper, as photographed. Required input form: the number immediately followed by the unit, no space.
91.79mm
